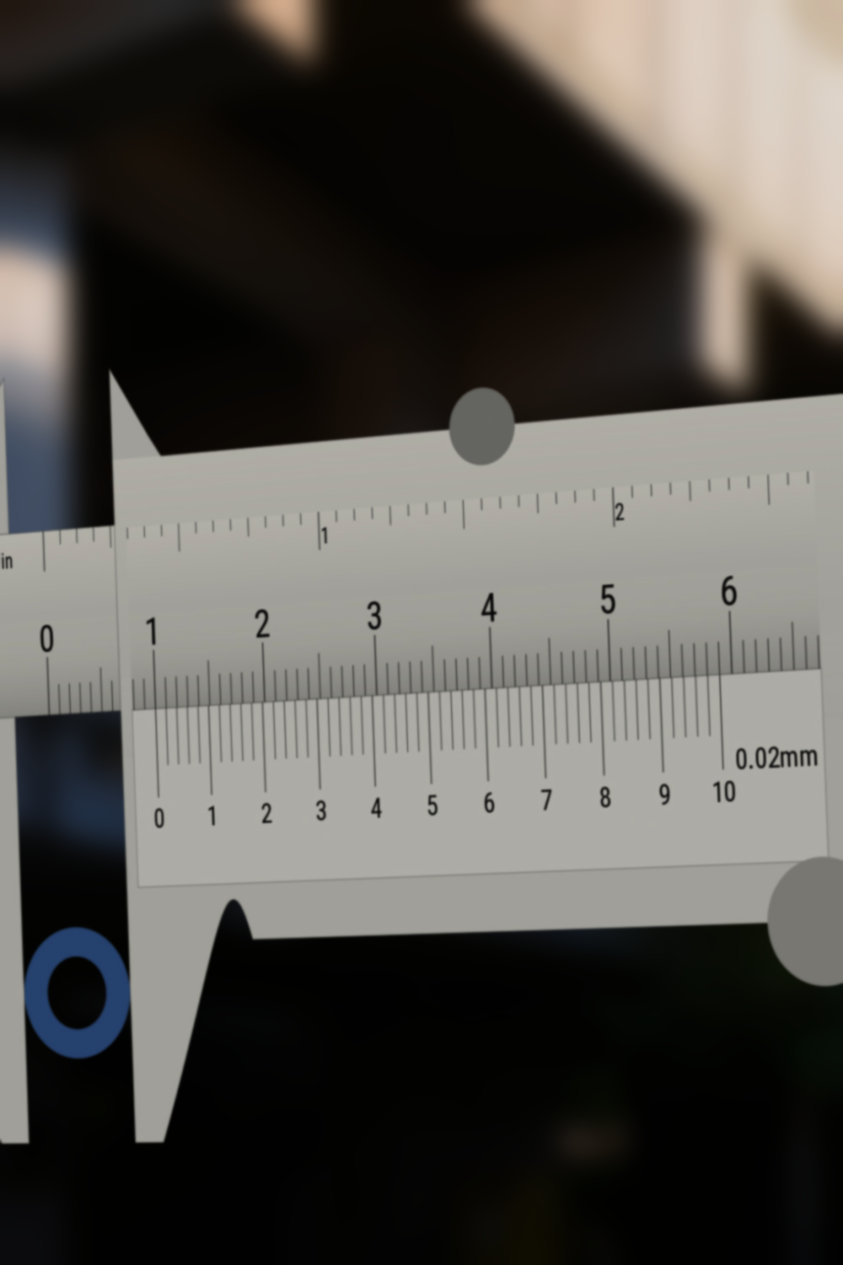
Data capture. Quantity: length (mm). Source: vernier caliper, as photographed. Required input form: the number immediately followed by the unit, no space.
10.0mm
